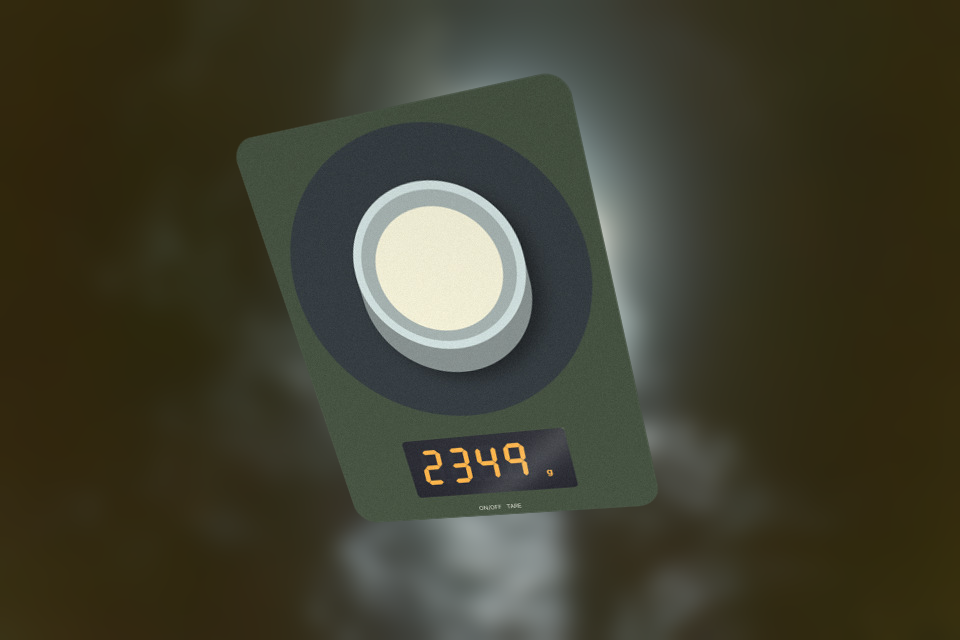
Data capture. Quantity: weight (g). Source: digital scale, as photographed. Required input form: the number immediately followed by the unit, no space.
2349g
